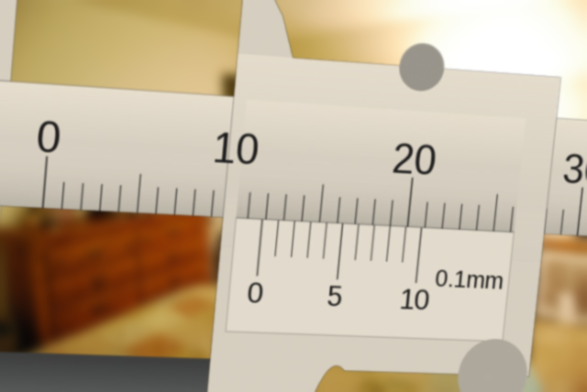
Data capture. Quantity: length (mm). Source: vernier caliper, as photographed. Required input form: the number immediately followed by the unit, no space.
11.8mm
